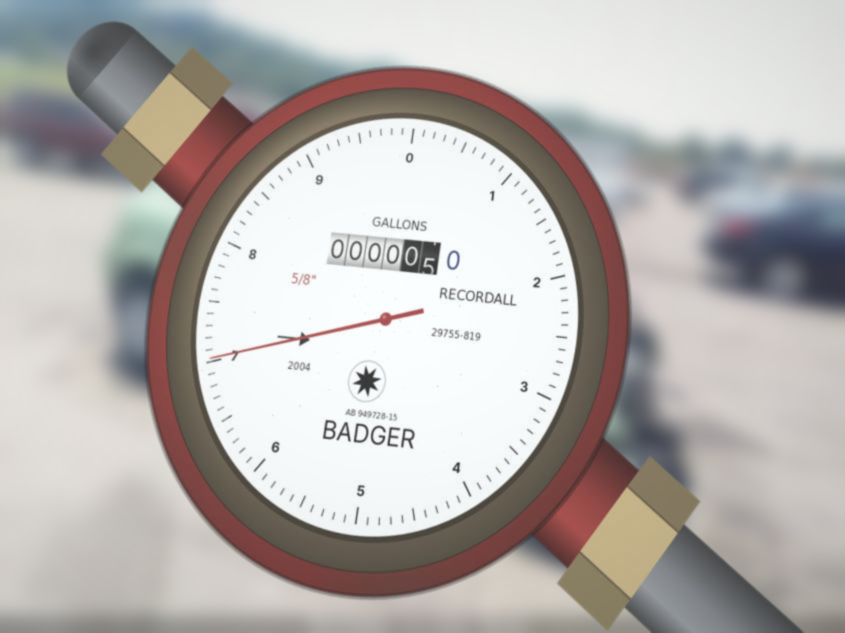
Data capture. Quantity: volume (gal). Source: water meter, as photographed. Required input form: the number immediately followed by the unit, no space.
47.0gal
